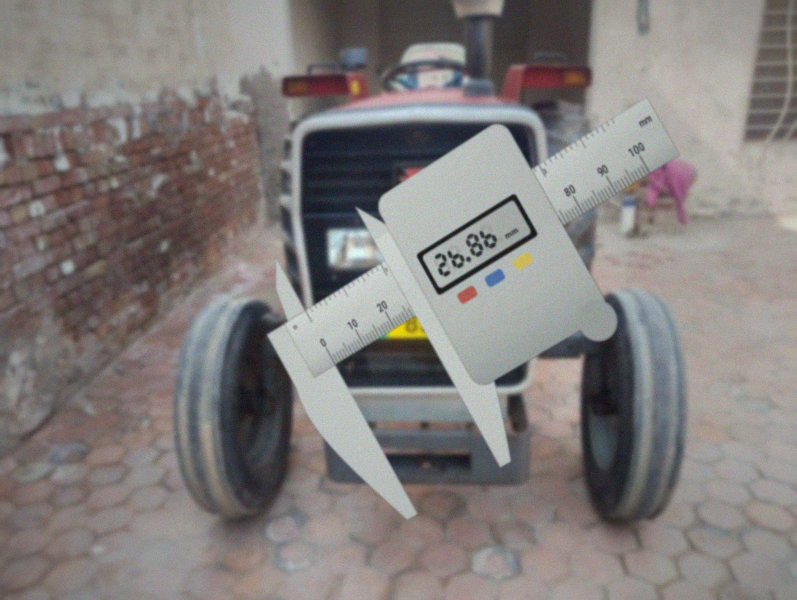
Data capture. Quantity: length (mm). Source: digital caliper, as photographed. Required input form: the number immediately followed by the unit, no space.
26.86mm
